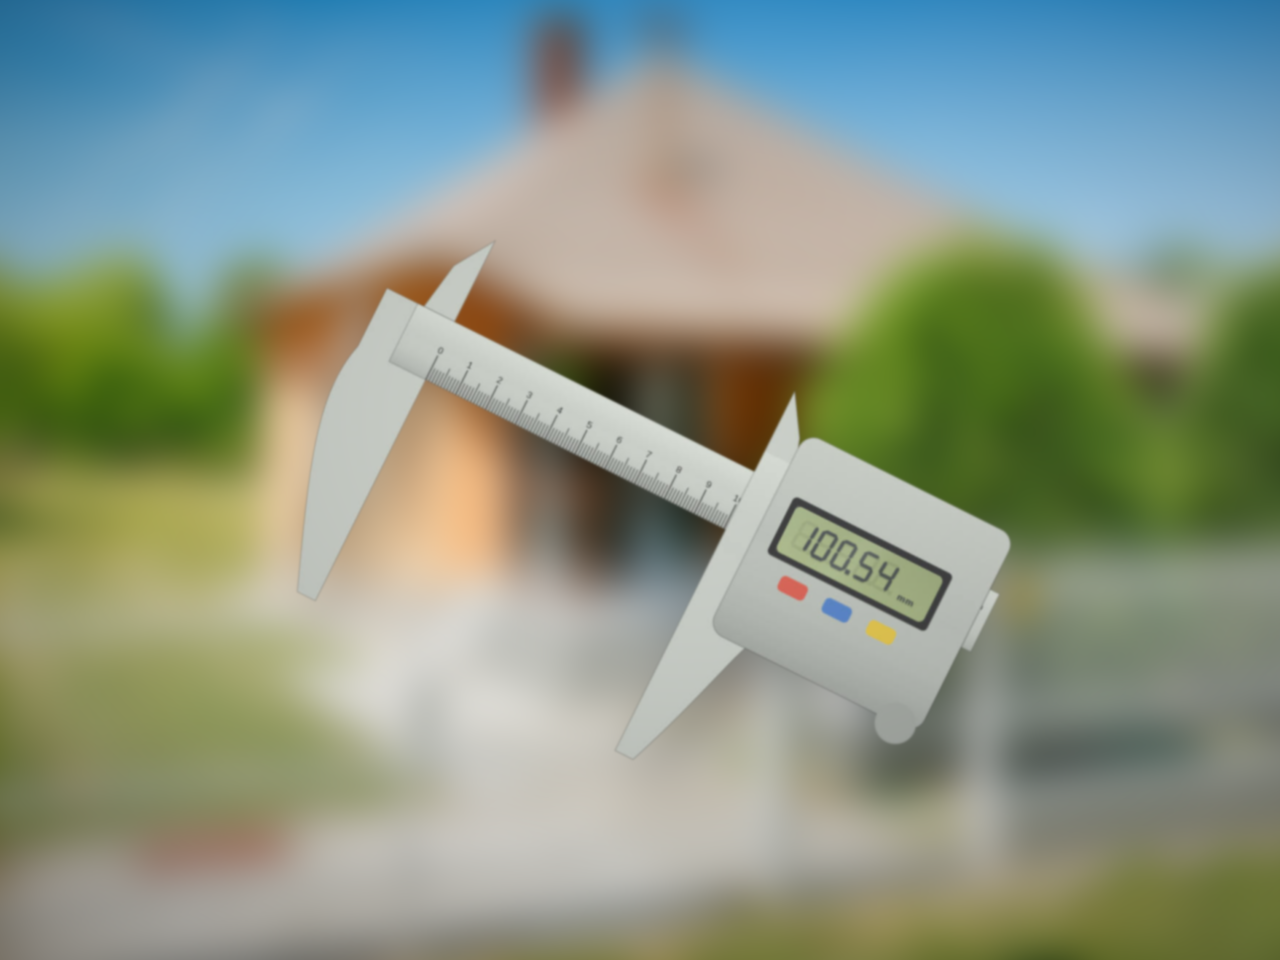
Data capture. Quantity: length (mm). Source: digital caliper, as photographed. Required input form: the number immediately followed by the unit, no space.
100.54mm
